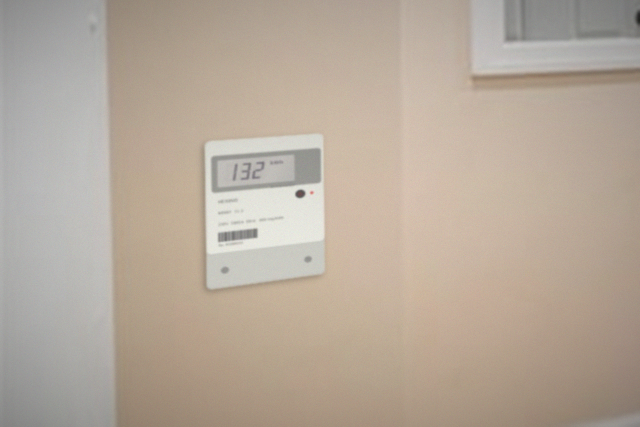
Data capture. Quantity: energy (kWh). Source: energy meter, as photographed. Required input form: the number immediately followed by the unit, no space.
132kWh
